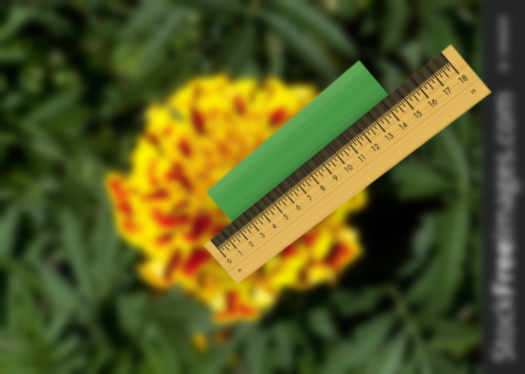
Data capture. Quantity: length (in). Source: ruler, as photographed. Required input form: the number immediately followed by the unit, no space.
12.5in
